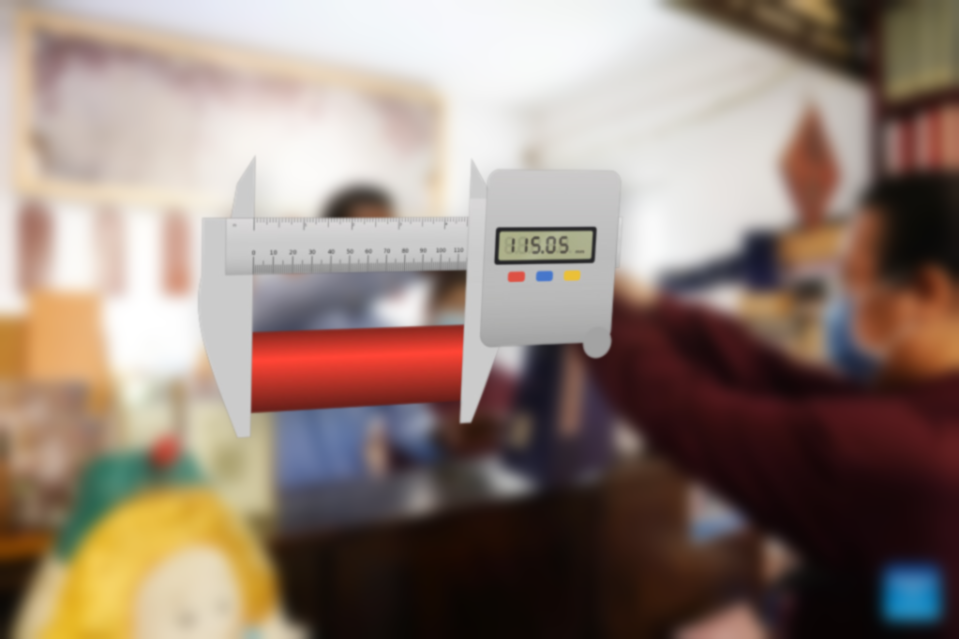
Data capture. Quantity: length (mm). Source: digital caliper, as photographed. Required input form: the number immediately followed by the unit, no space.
115.05mm
